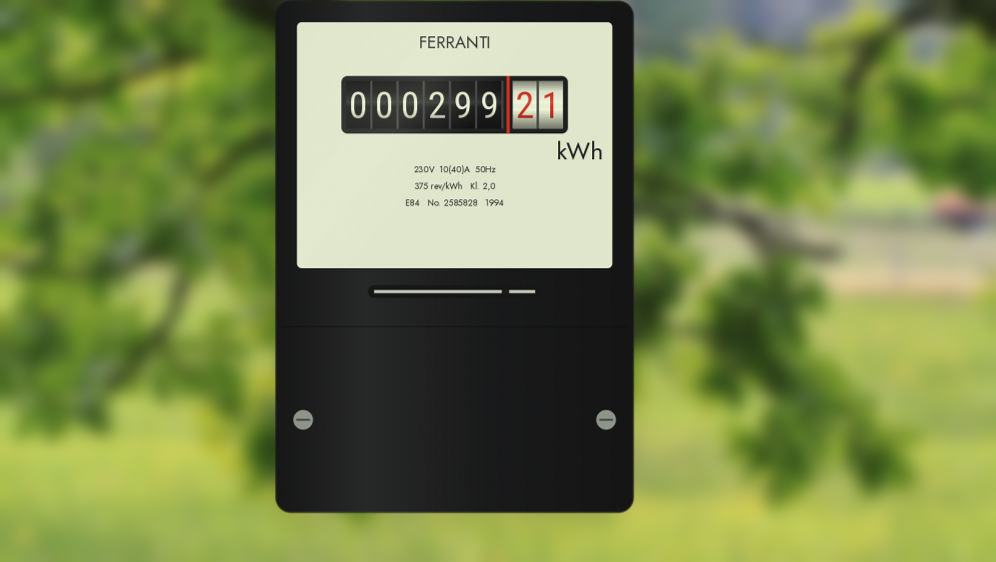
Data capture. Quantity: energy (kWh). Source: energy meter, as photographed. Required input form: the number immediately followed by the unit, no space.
299.21kWh
